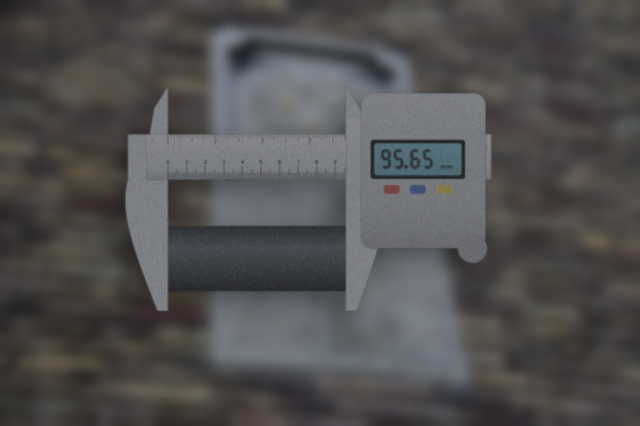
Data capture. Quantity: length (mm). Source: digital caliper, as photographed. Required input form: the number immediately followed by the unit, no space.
95.65mm
